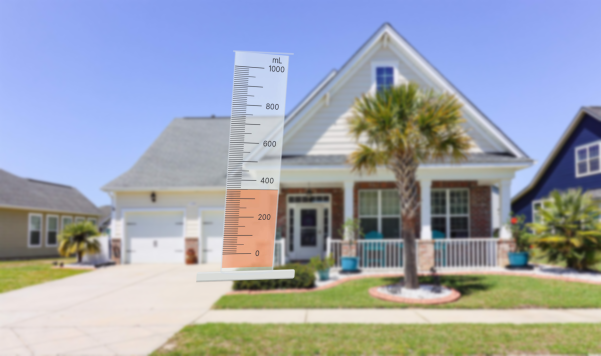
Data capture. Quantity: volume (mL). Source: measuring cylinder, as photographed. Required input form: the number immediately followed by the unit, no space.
350mL
